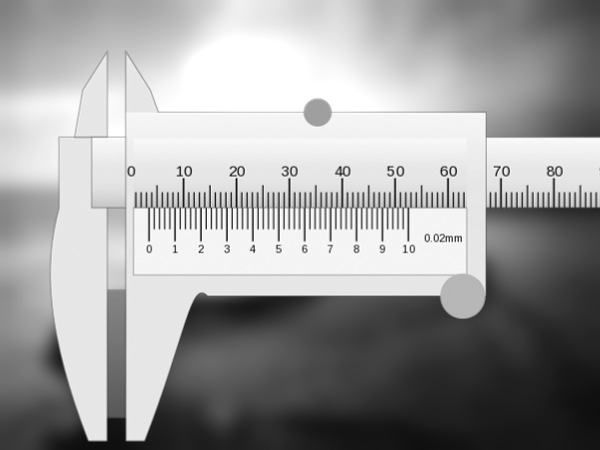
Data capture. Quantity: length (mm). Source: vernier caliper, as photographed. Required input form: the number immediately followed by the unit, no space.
3.5mm
